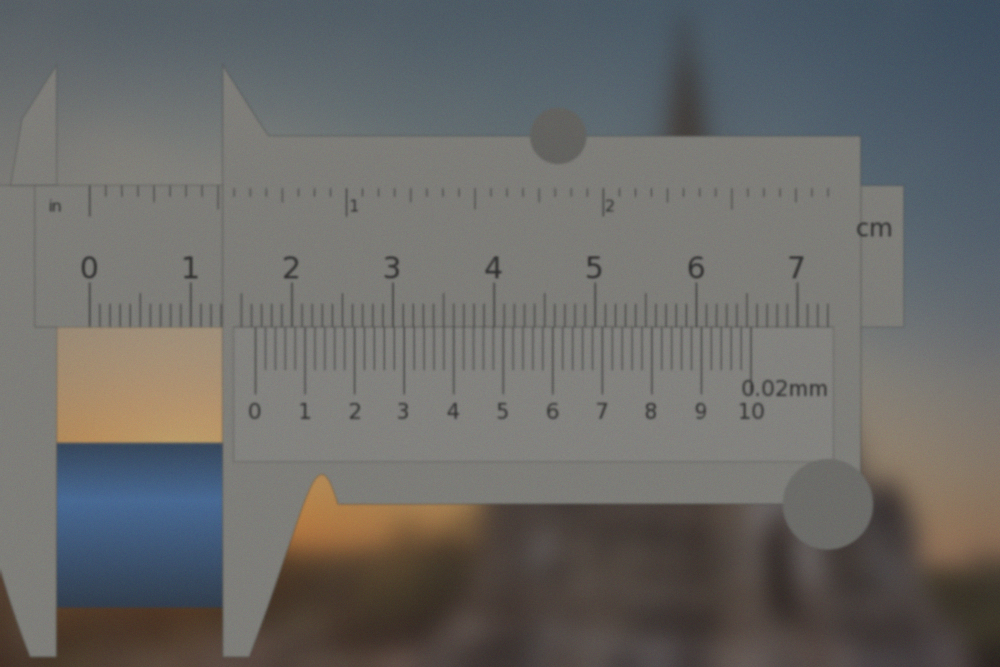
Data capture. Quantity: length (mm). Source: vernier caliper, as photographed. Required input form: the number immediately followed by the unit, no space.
16.4mm
